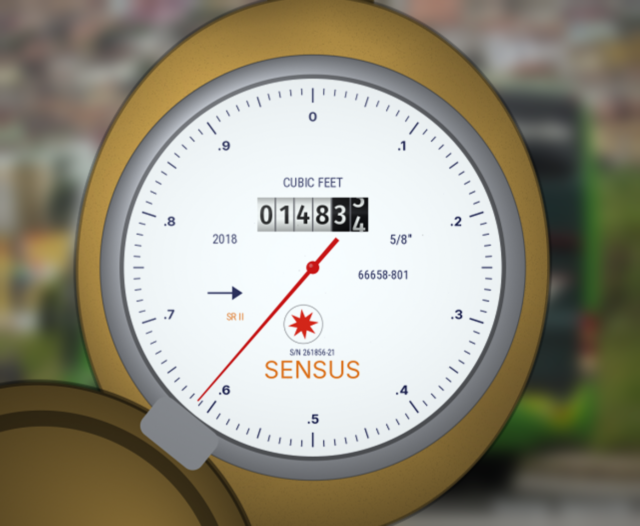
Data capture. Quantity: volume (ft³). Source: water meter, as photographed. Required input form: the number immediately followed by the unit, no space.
14833.61ft³
